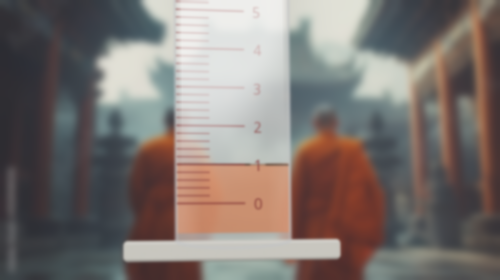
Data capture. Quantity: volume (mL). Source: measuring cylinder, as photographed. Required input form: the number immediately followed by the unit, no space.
1mL
